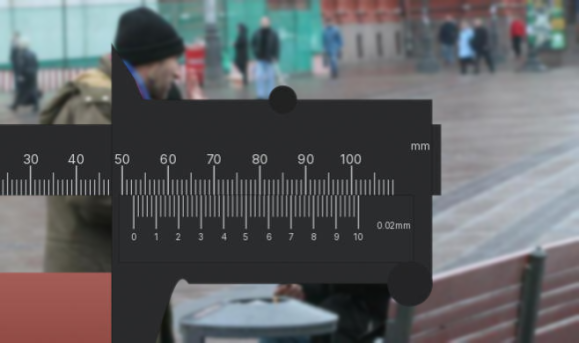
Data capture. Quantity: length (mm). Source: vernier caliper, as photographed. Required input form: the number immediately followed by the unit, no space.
52.5mm
